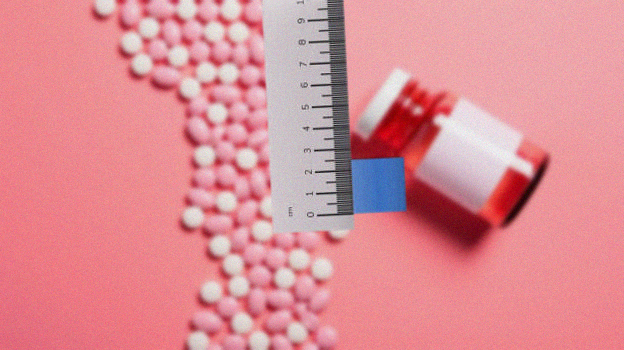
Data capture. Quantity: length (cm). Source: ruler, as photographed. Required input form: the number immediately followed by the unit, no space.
2.5cm
